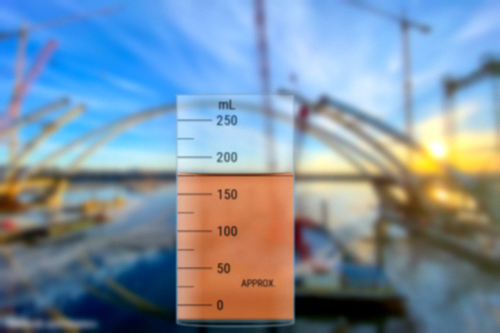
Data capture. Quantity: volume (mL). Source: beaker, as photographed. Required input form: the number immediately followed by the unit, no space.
175mL
